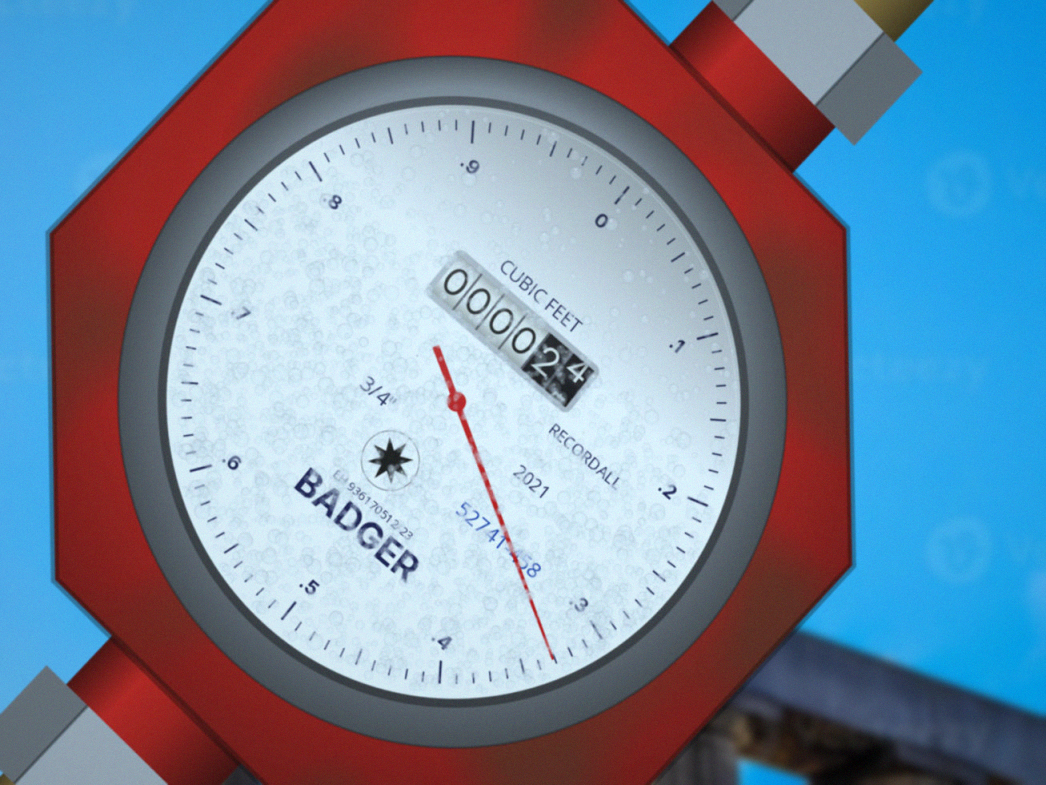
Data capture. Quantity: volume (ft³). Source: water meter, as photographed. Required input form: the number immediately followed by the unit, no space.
24.33ft³
